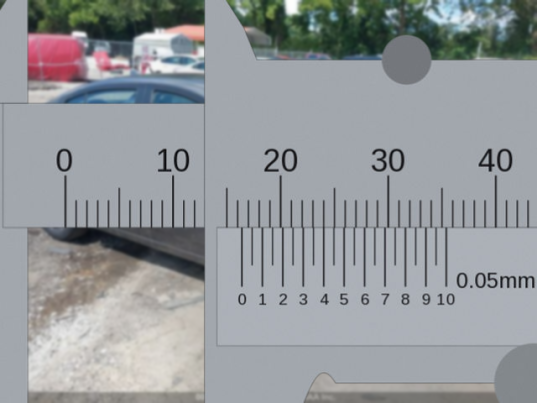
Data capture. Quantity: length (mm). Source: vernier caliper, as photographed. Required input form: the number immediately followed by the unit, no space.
16.4mm
